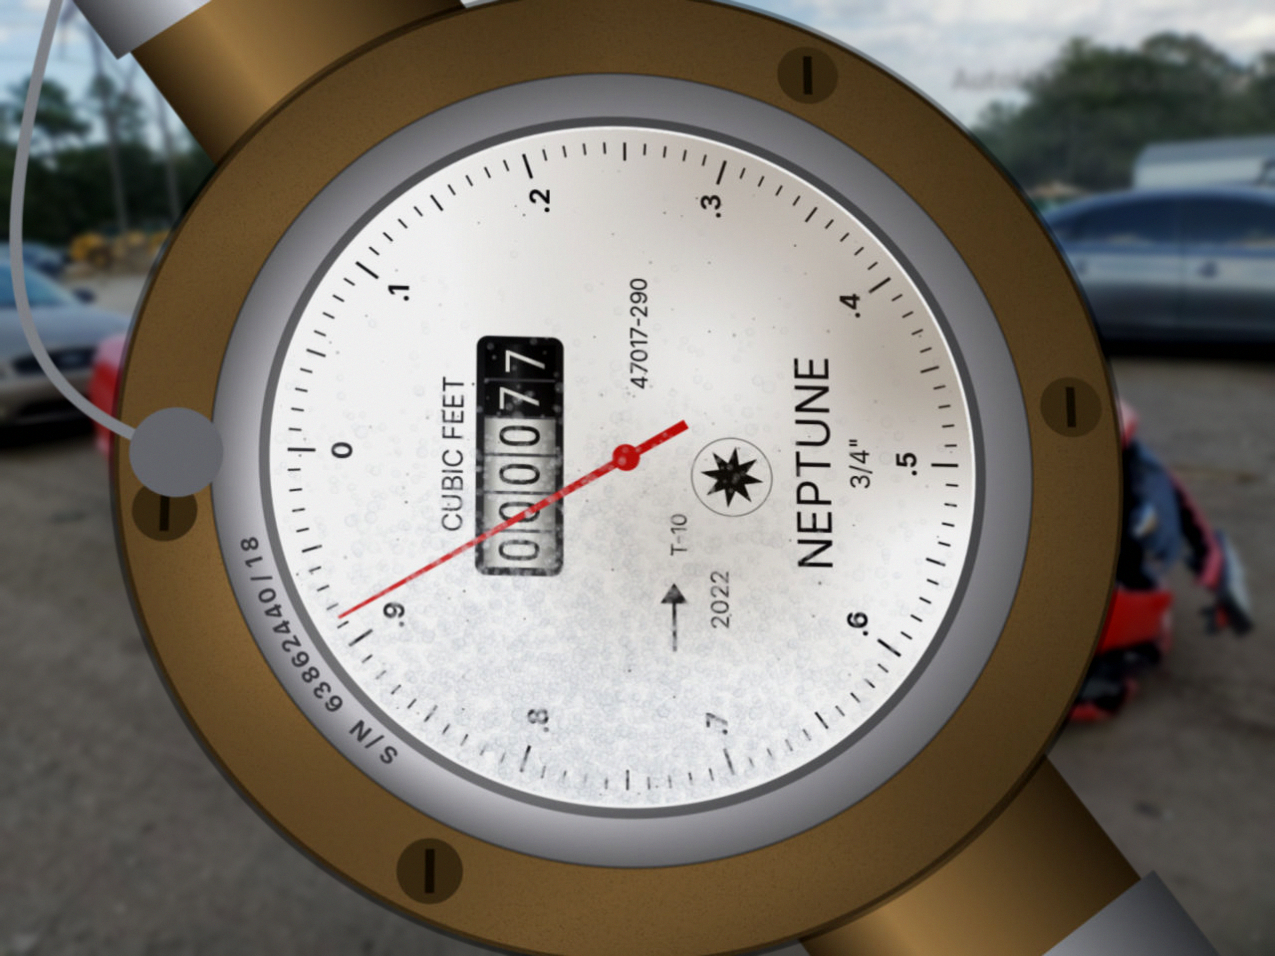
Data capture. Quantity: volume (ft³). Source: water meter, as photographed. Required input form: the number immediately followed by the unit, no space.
76.91ft³
